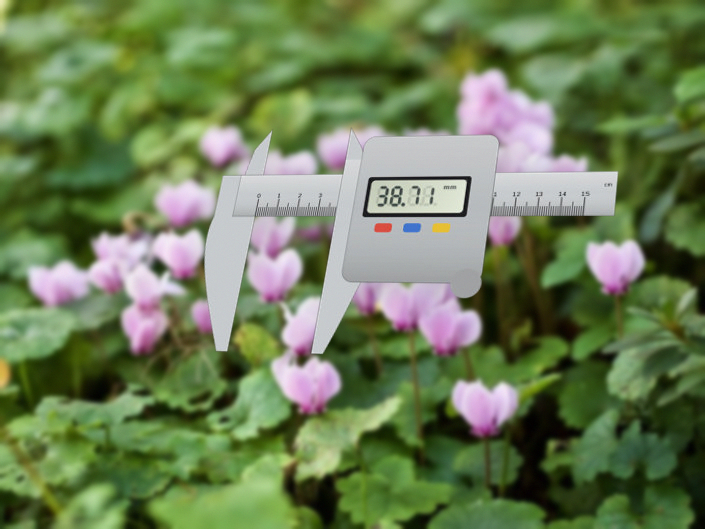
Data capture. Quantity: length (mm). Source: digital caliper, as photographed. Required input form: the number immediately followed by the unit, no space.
38.71mm
